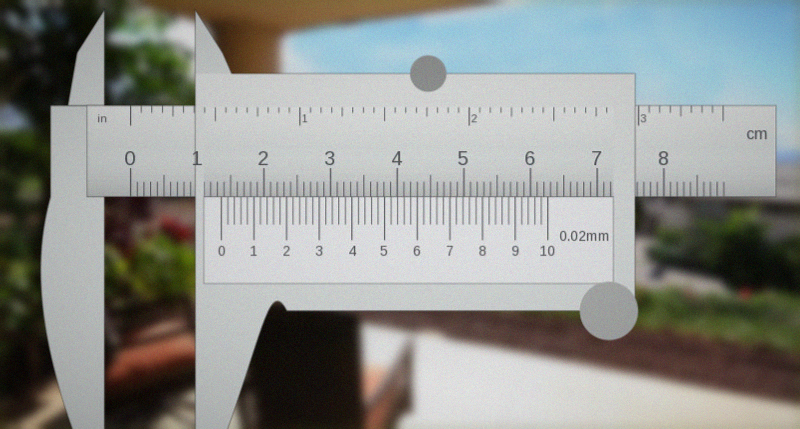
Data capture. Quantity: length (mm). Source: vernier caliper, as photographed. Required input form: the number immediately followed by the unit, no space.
13.6mm
